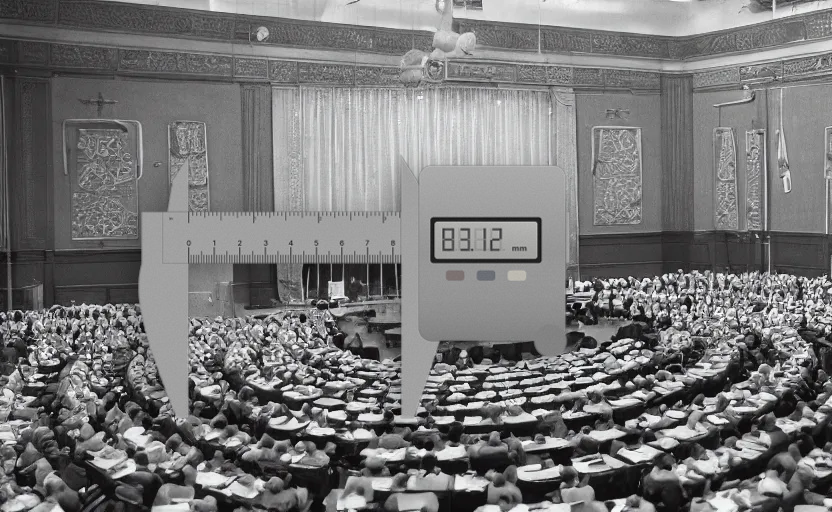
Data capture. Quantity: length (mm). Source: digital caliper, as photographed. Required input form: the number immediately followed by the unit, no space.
83.12mm
